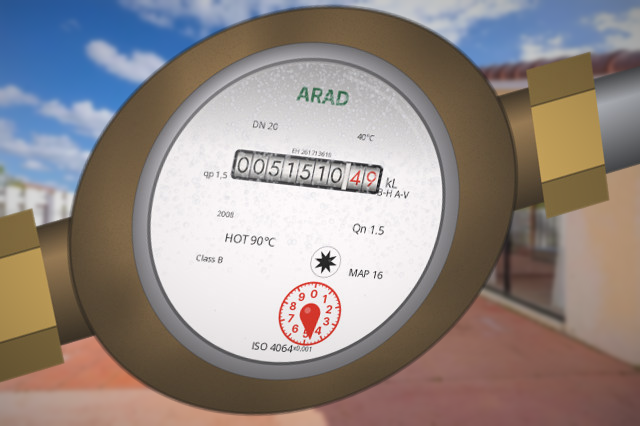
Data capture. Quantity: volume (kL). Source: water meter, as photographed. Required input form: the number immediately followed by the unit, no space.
51510.494kL
